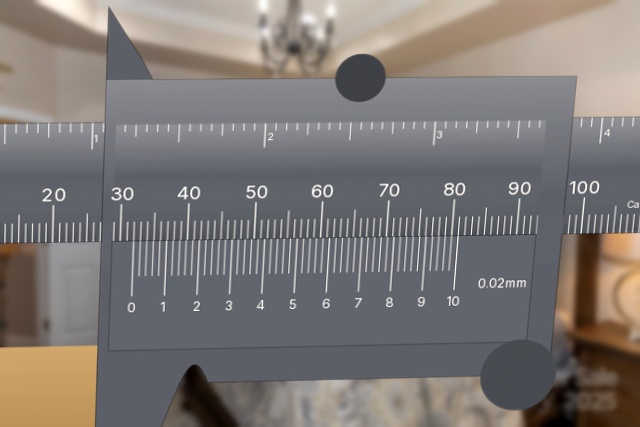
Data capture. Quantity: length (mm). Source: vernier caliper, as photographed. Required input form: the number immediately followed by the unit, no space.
32.0mm
